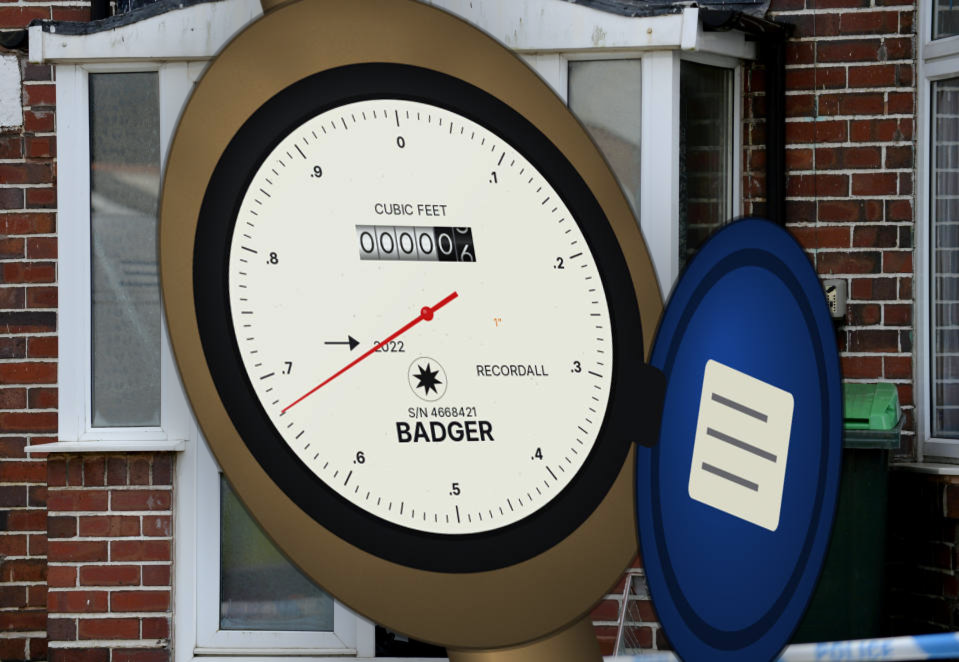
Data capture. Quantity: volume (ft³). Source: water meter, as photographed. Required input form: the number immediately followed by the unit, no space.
5.67ft³
